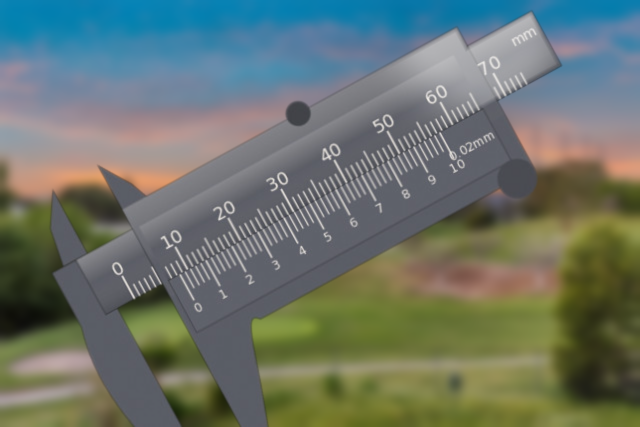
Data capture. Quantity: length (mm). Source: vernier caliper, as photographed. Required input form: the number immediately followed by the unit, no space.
8.5mm
